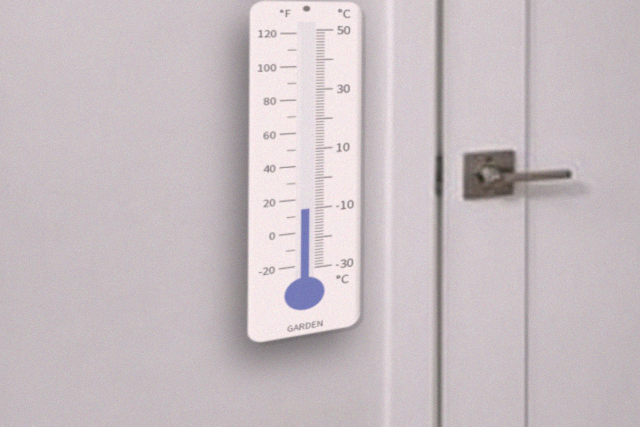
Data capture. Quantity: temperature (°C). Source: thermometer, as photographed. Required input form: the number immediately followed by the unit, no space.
-10°C
